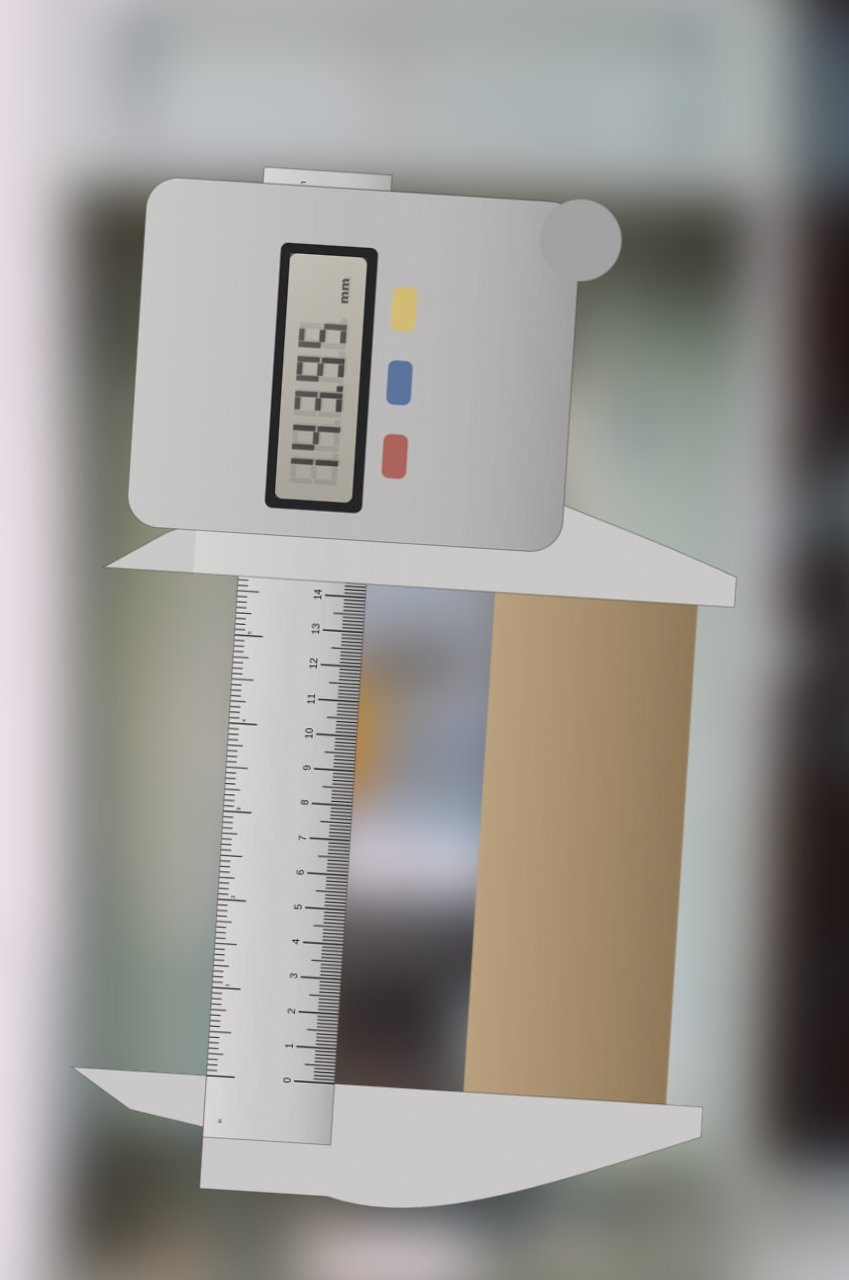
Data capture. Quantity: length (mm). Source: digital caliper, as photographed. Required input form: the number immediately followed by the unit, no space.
143.95mm
